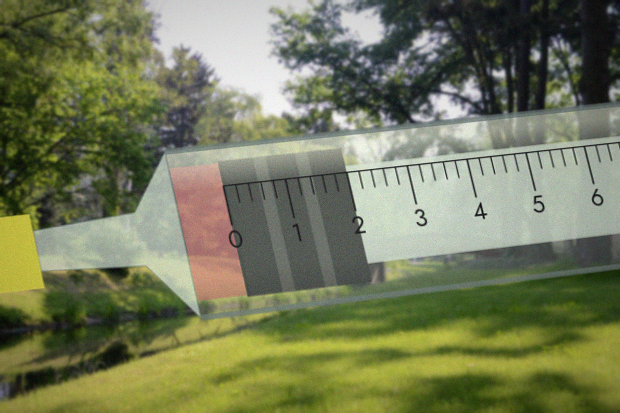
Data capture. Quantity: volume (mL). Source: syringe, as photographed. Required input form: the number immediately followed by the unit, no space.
0mL
